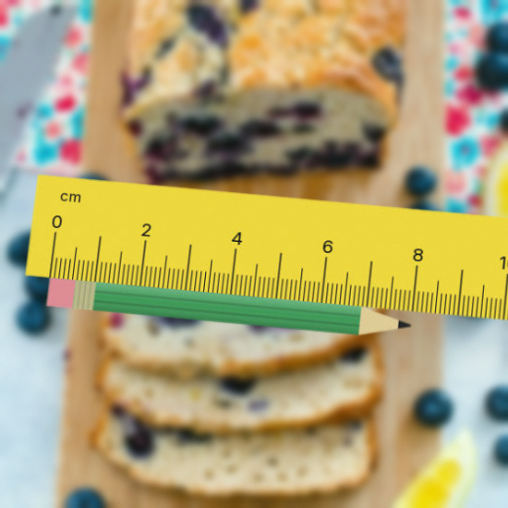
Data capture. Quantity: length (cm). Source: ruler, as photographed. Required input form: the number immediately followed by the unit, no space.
8cm
